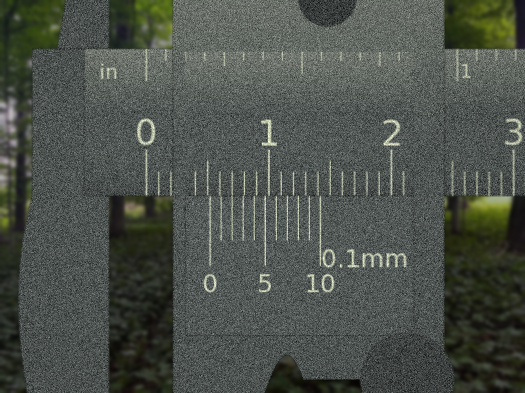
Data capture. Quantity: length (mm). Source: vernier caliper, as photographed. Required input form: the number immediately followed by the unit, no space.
5.2mm
